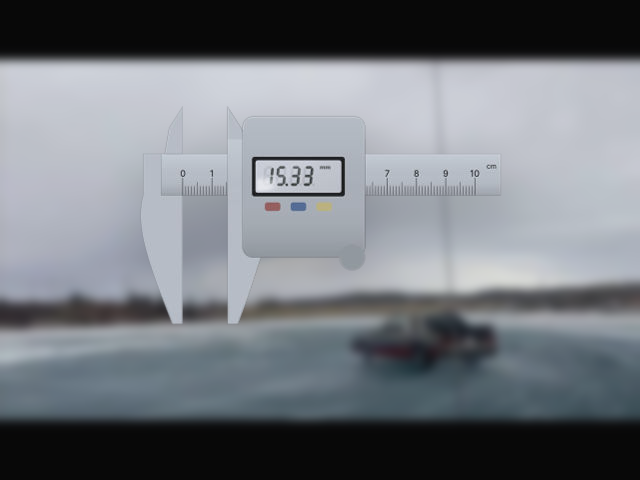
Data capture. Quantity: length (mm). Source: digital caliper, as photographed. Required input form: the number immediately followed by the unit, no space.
15.33mm
